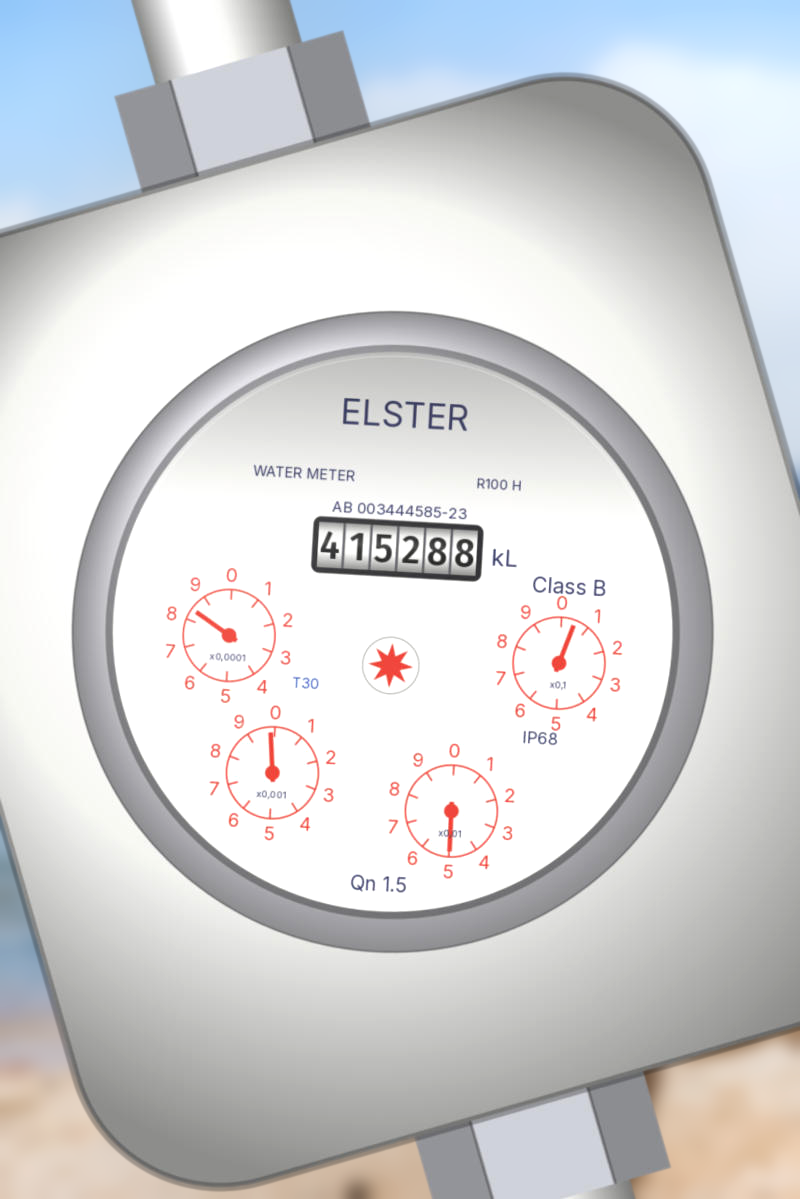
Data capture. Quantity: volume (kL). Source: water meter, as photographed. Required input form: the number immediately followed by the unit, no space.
415288.0498kL
